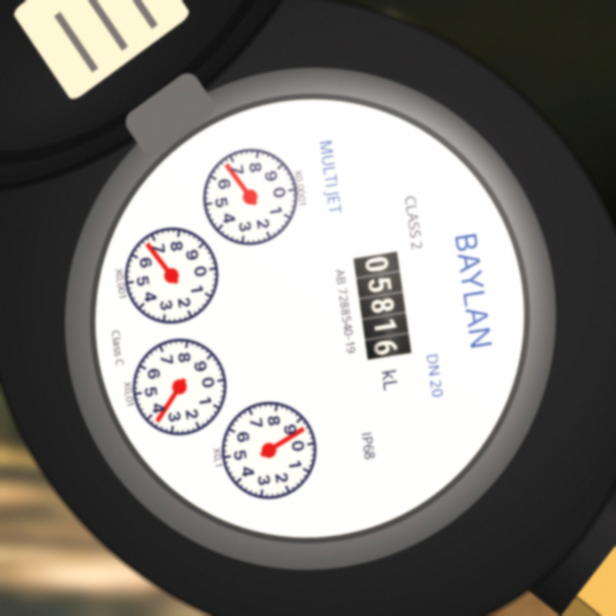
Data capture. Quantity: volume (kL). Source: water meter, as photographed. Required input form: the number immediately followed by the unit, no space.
5815.9366kL
